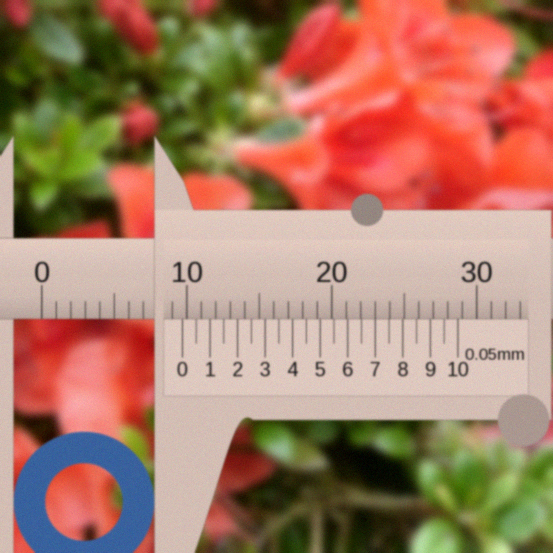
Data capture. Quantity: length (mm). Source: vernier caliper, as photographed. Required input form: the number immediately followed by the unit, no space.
9.7mm
